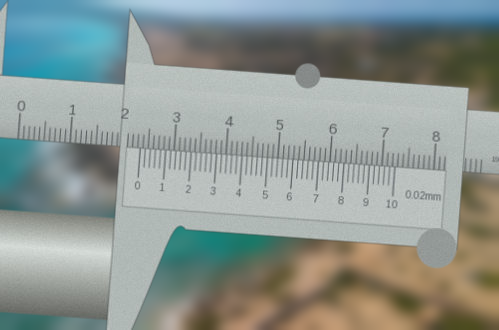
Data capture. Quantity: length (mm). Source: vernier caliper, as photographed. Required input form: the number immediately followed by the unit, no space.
23.5mm
